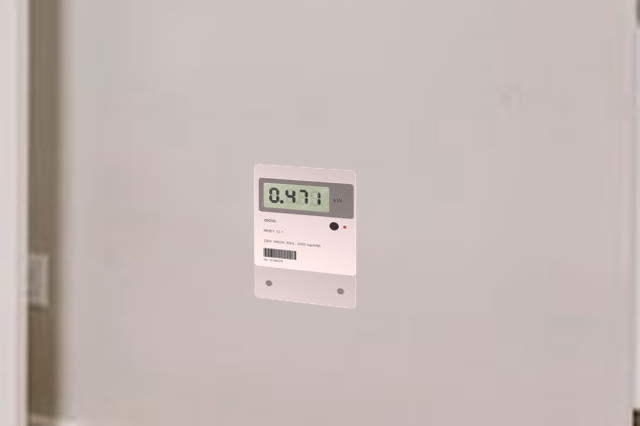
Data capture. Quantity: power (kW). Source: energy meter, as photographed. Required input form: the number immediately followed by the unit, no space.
0.471kW
